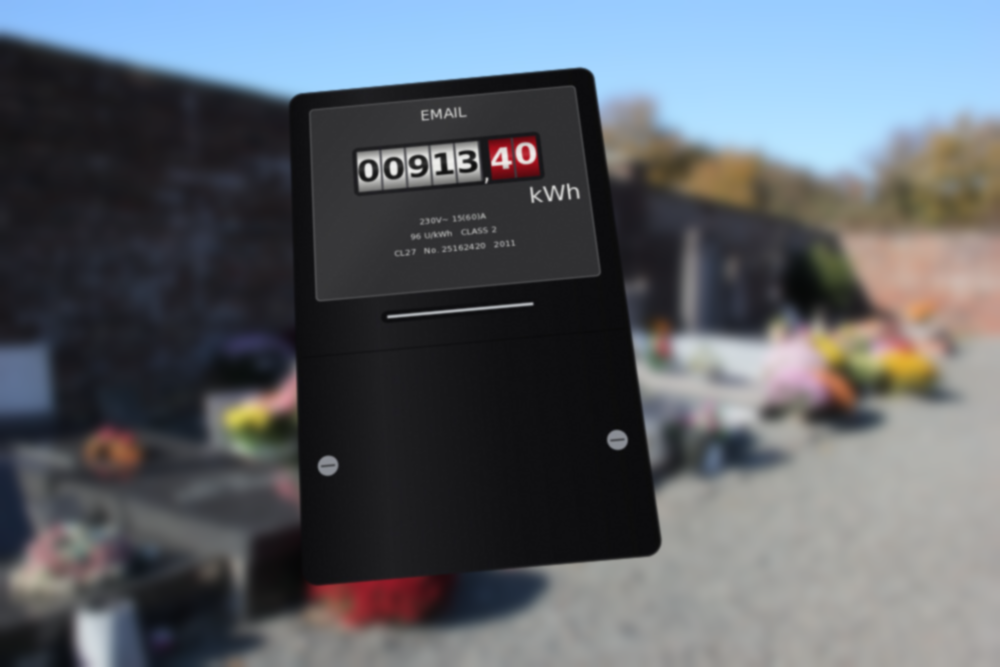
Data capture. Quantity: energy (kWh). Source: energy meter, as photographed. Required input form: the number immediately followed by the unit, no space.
913.40kWh
